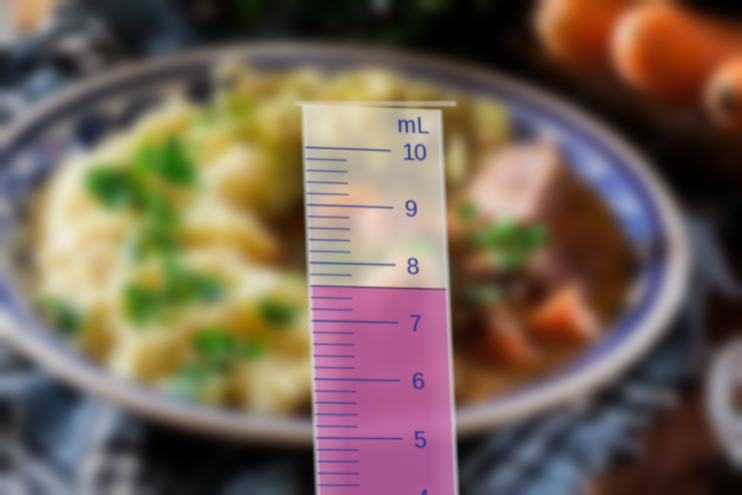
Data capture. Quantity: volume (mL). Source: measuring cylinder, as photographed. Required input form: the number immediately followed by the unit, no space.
7.6mL
